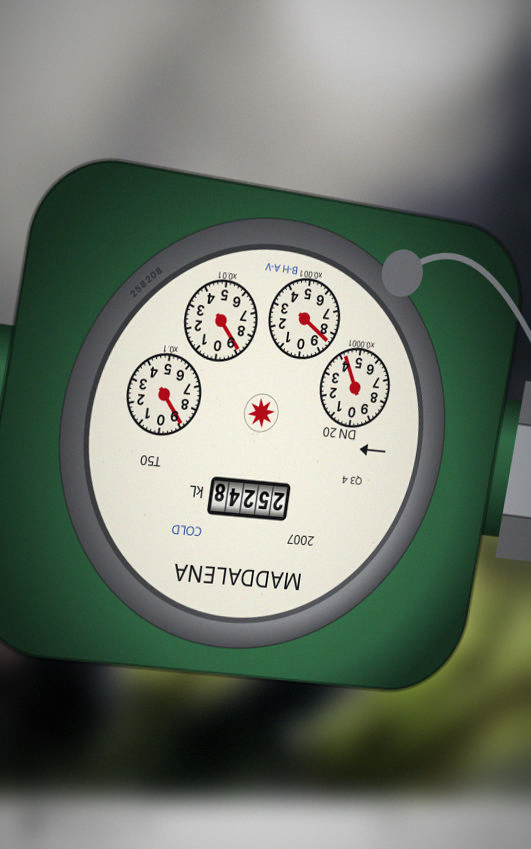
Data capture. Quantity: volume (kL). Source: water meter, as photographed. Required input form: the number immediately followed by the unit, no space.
25247.8884kL
